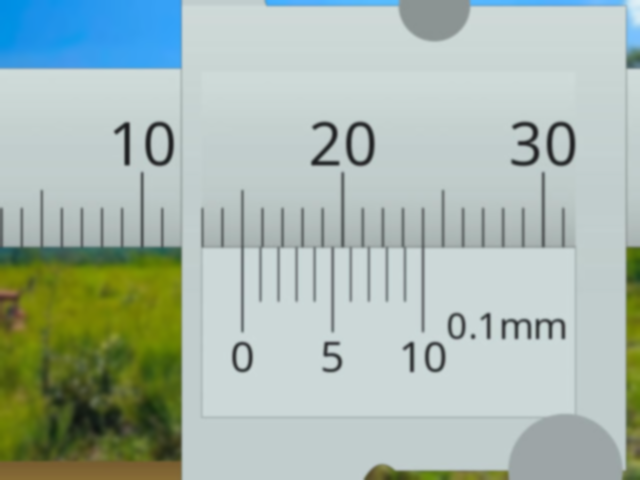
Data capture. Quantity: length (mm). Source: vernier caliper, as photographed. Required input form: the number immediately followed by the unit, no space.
15.0mm
